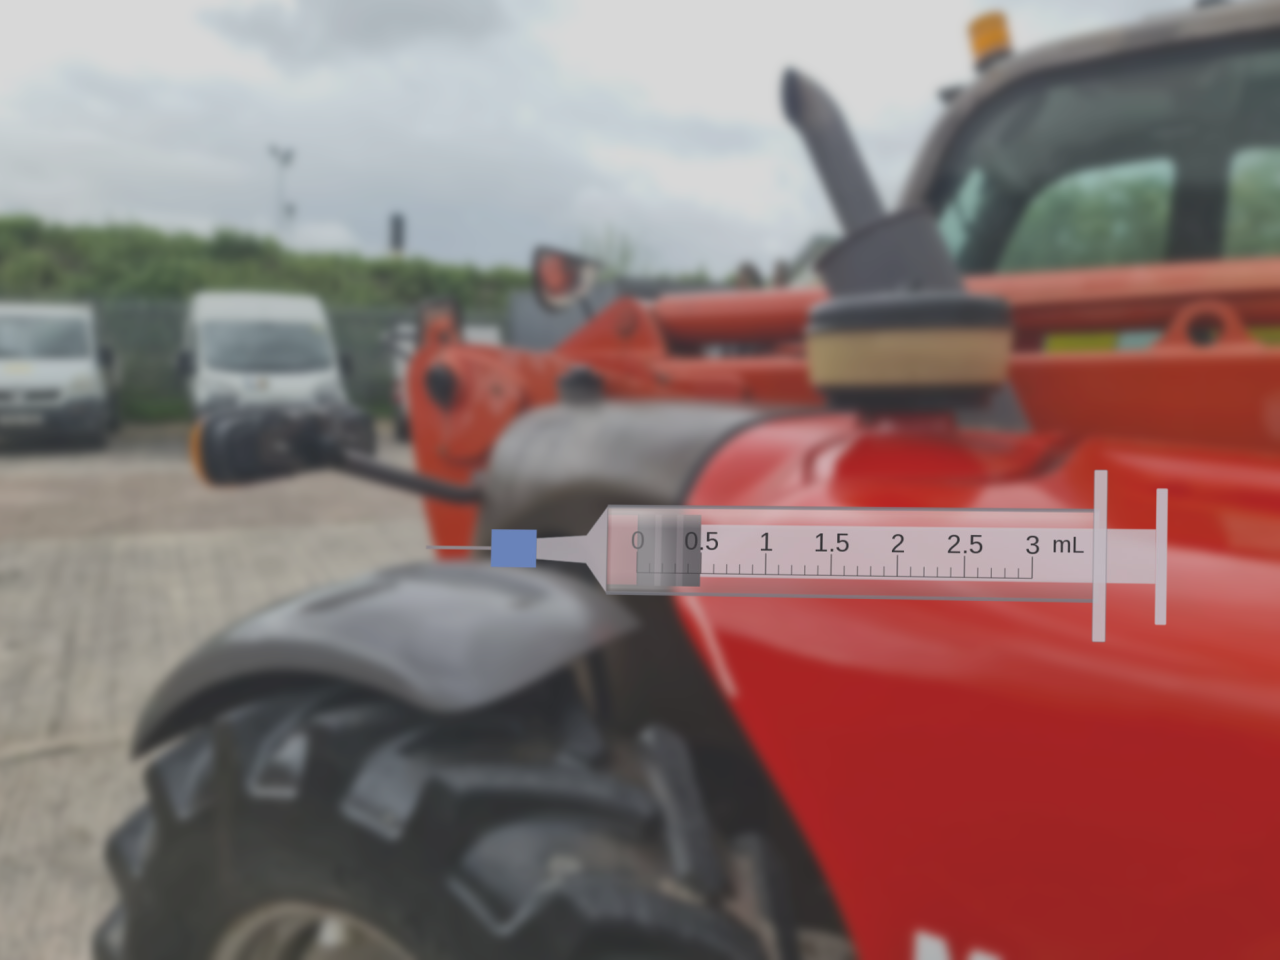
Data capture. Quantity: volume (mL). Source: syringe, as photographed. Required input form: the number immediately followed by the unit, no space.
0mL
